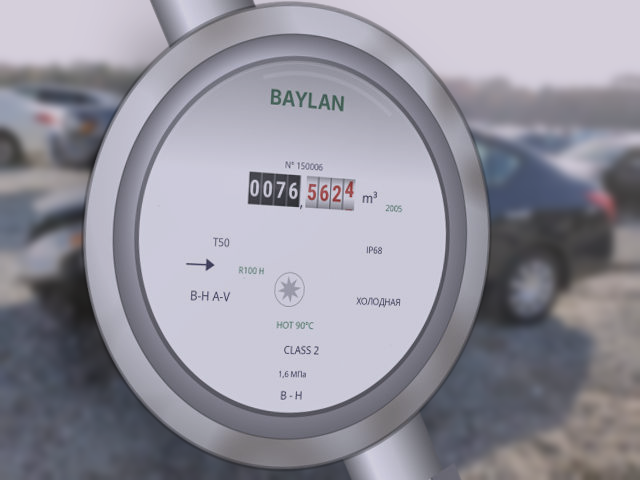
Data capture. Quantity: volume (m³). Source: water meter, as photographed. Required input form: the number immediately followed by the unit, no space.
76.5624m³
